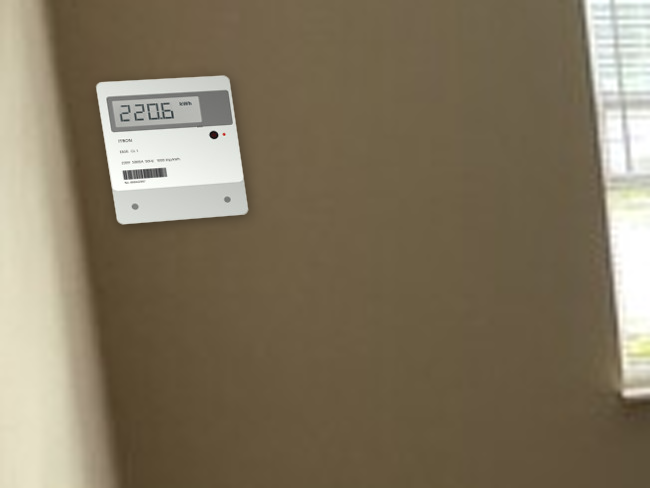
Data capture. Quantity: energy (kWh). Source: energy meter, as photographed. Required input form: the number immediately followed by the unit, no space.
220.6kWh
